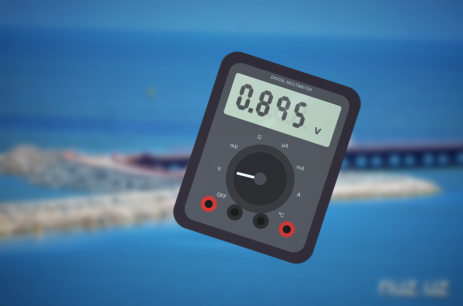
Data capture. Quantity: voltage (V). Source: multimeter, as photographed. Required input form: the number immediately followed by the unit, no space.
0.895V
